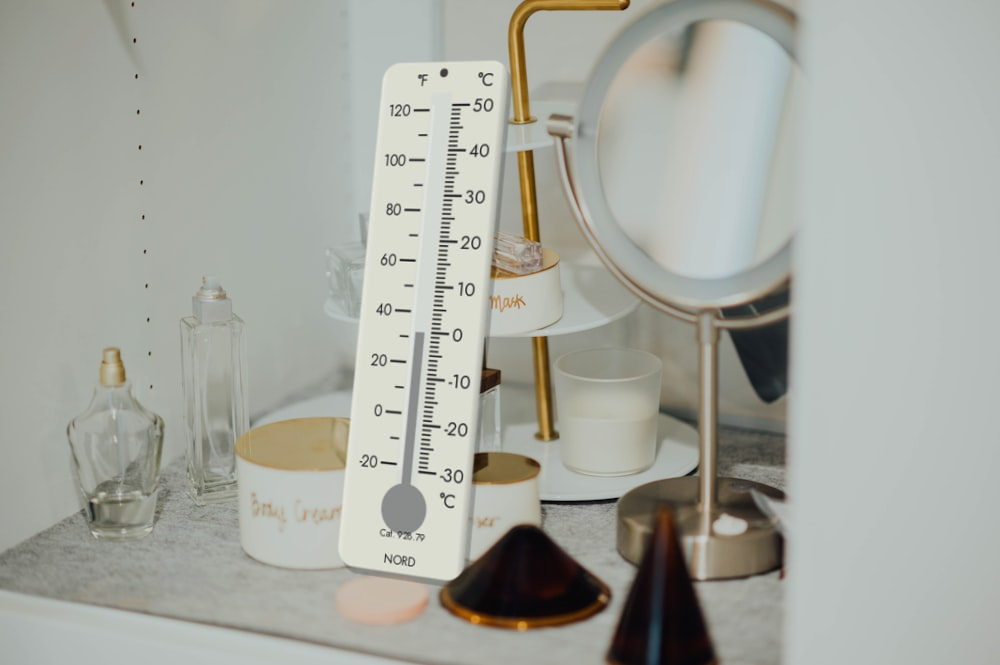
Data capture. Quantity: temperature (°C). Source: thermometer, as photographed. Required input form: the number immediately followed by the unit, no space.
0°C
